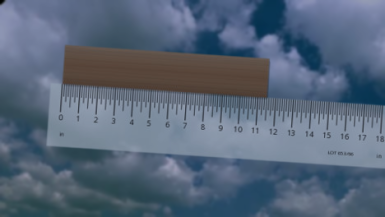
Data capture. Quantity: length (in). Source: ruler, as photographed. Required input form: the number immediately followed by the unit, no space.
11.5in
